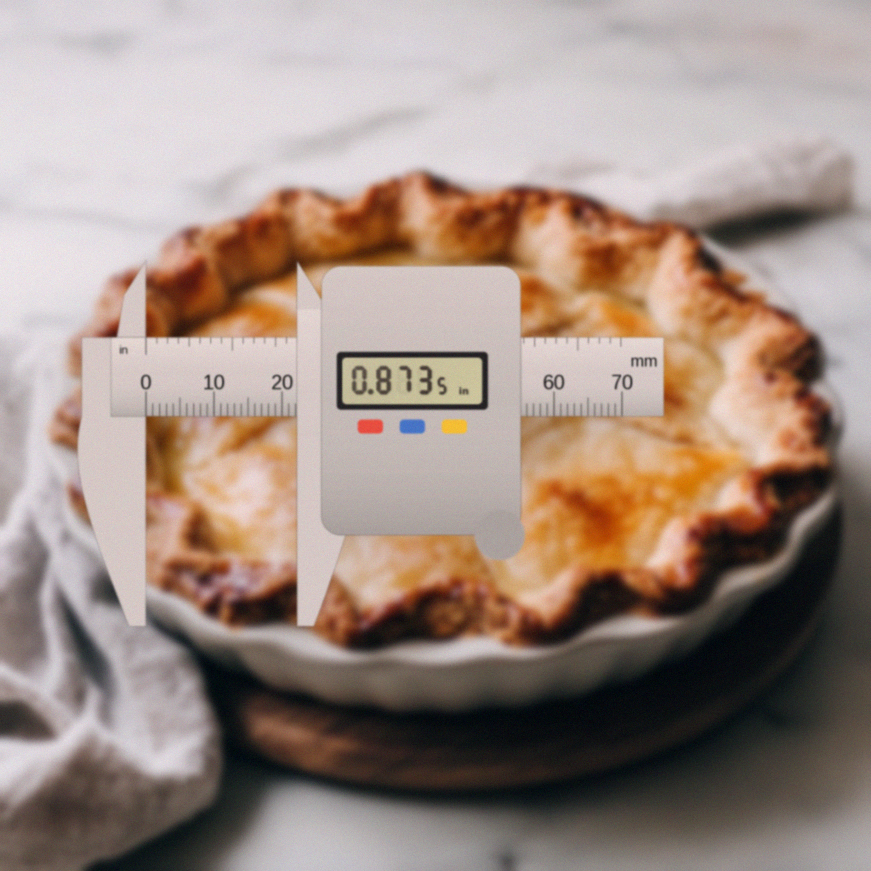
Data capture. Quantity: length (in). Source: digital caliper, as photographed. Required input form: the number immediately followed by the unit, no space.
0.8735in
